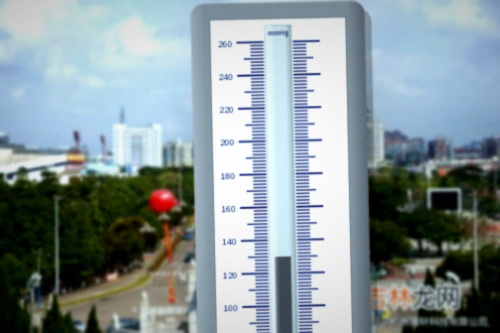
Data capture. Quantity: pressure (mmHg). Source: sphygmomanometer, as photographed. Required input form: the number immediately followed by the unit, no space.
130mmHg
